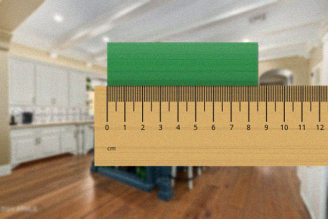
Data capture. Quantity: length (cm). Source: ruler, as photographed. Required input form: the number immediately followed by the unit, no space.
8.5cm
